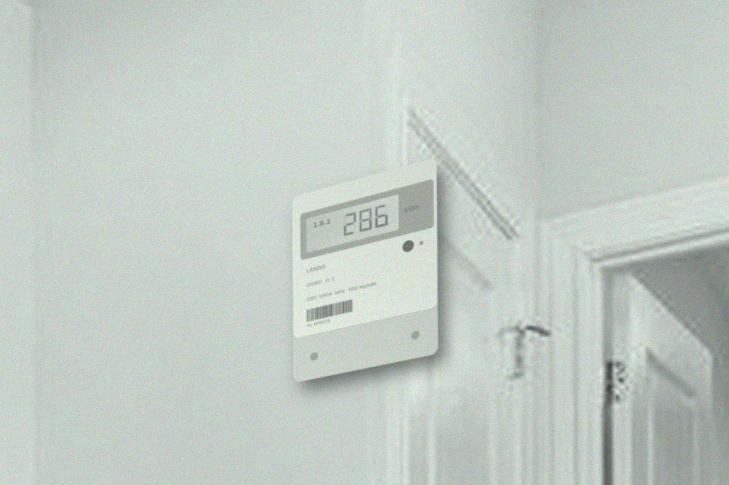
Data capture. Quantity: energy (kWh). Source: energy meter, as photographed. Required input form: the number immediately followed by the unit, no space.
286kWh
